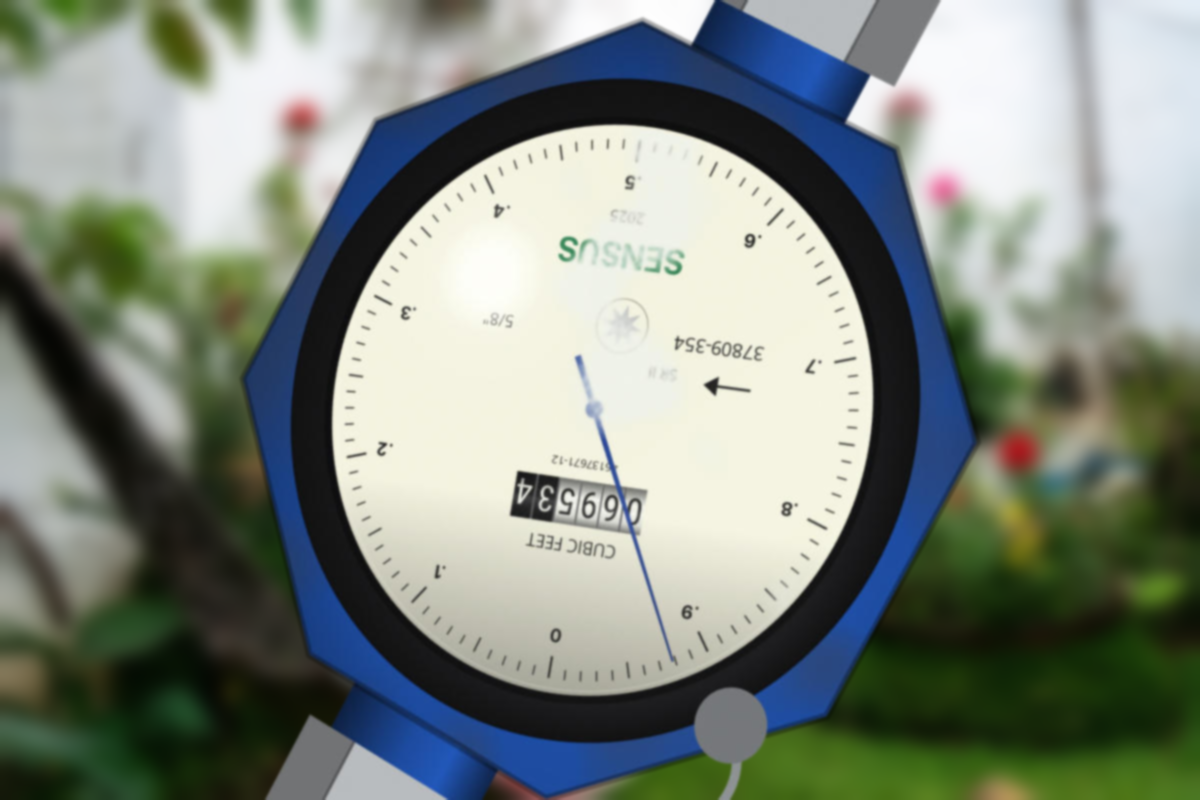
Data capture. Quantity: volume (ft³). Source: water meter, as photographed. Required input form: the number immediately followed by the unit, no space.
69533.92ft³
